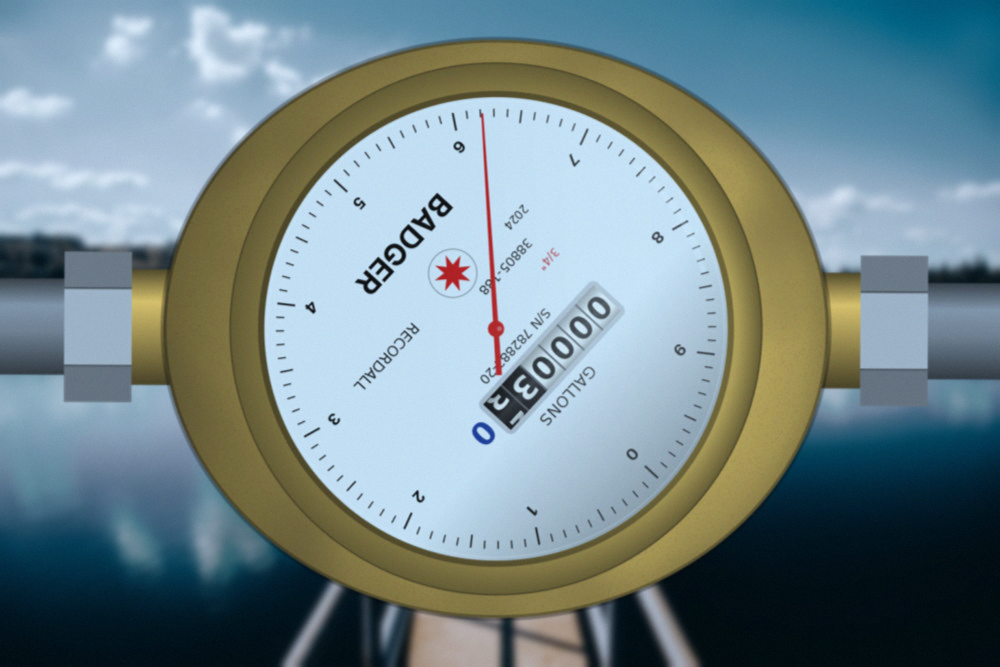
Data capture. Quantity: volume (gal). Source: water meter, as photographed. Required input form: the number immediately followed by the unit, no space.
326.2gal
